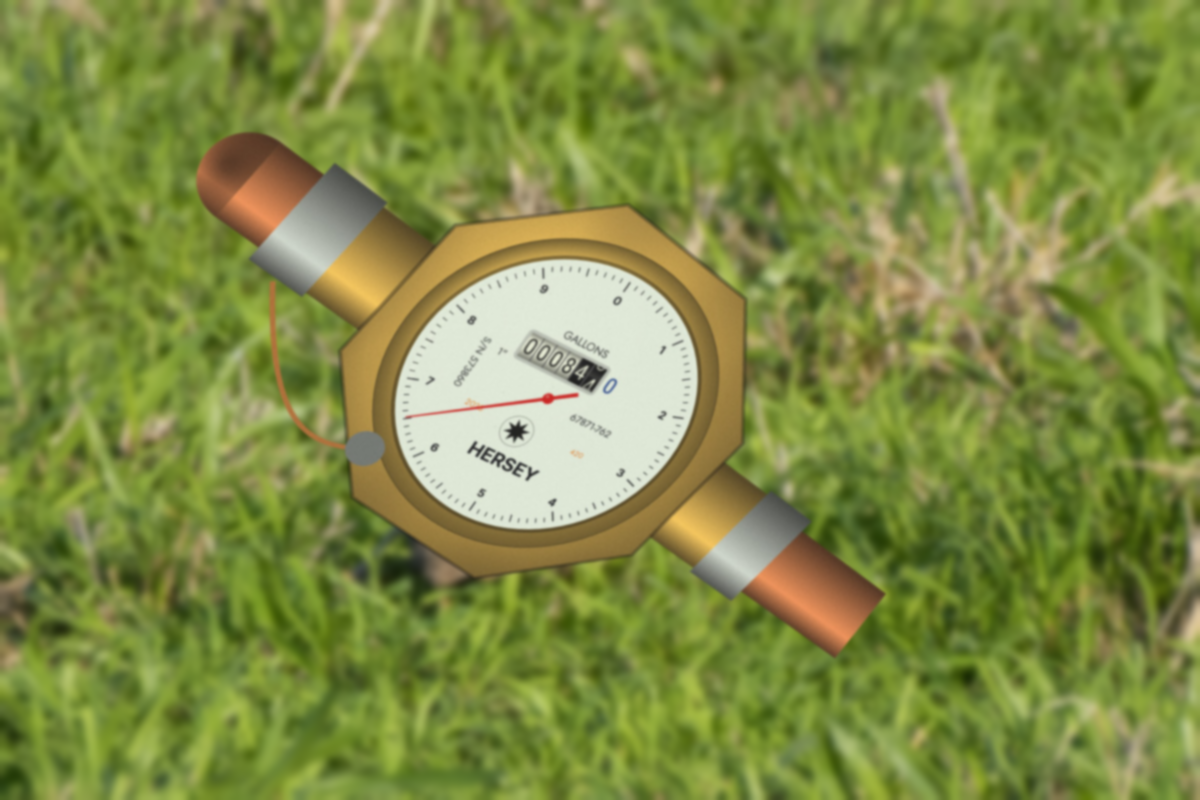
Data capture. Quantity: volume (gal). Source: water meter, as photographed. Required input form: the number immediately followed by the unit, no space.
8436.5gal
